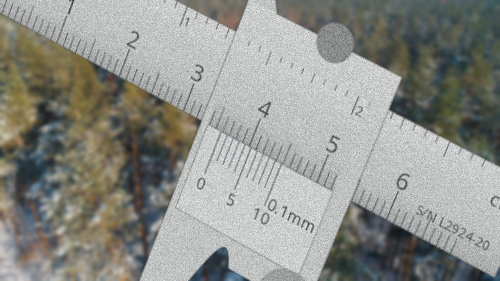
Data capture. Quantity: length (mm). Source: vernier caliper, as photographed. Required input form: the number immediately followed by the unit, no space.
35.8mm
